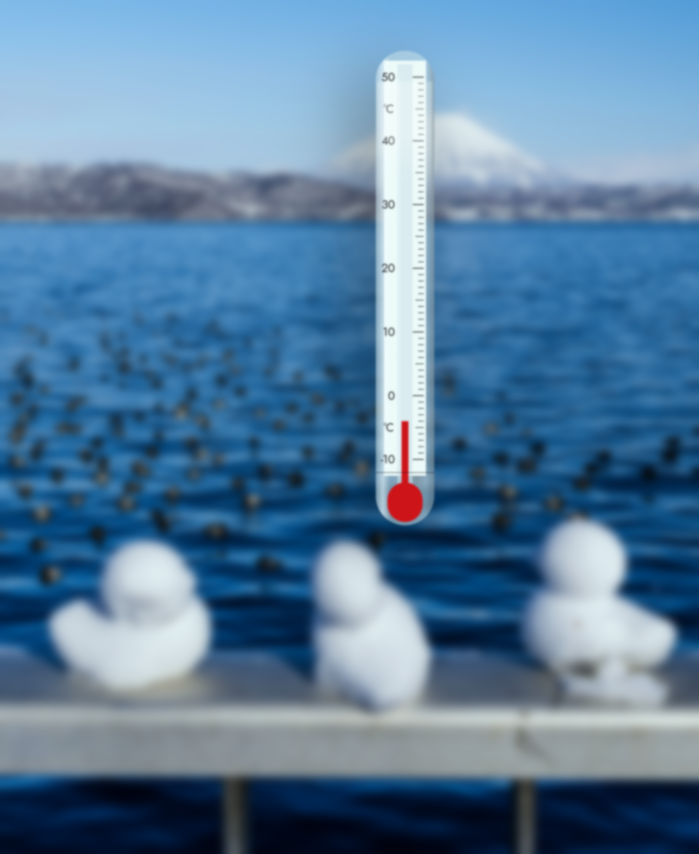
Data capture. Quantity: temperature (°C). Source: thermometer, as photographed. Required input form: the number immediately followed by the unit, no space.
-4°C
